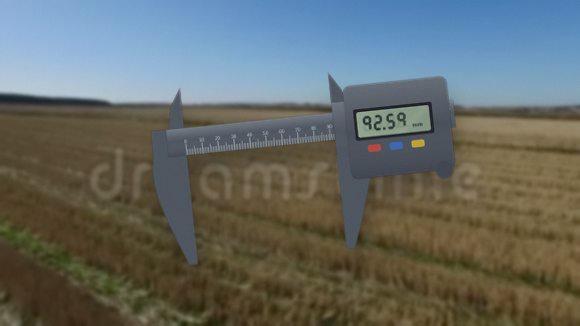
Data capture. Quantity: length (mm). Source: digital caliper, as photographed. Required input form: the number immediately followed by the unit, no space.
92.59mm
